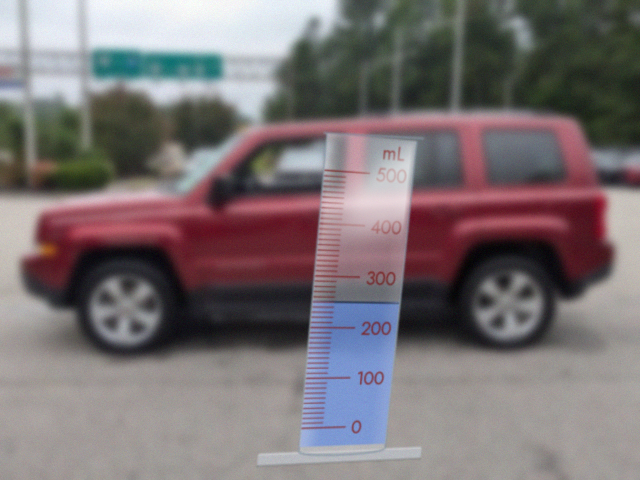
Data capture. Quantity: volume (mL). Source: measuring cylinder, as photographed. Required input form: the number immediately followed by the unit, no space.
250mL
